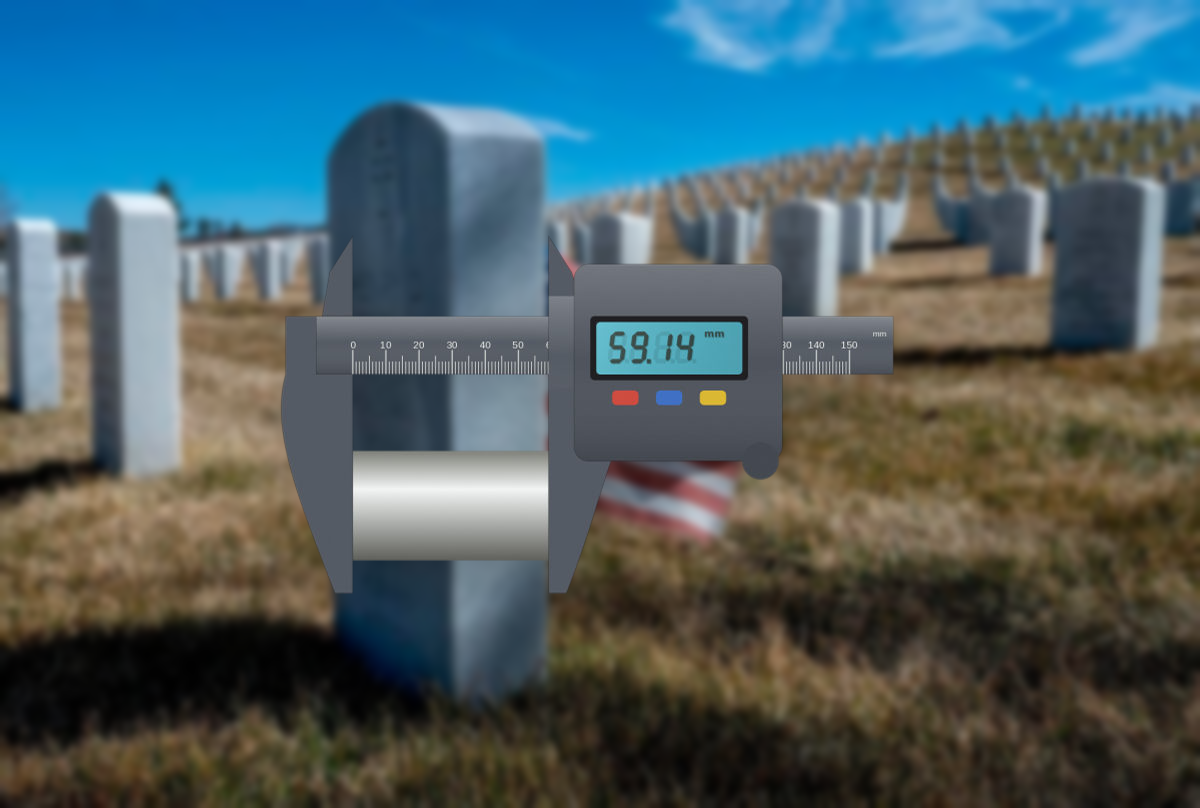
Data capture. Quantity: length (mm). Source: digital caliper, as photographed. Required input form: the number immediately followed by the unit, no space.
59.14mm
